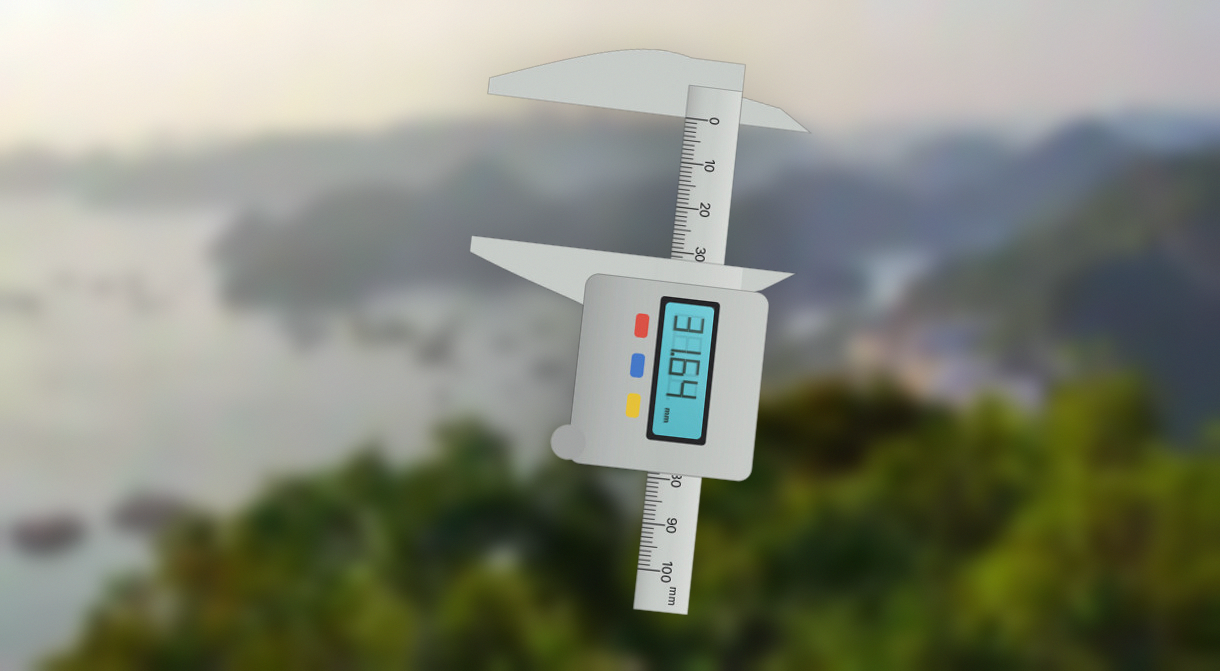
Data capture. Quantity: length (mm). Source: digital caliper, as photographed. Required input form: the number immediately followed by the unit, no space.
31.64mm
